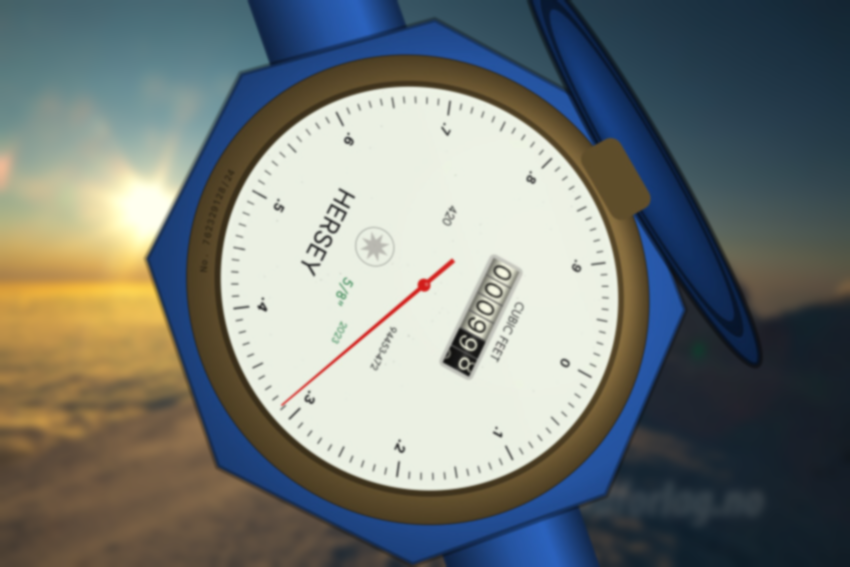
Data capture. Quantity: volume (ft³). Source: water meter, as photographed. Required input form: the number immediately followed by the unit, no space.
998.31ft³
